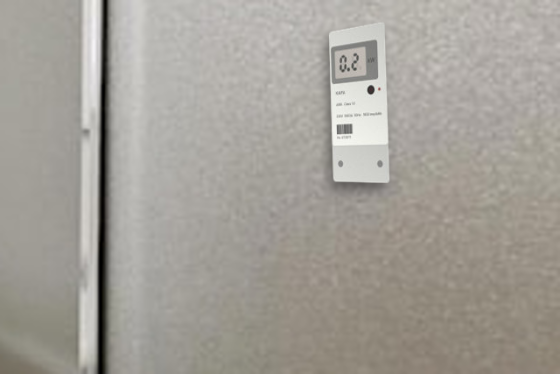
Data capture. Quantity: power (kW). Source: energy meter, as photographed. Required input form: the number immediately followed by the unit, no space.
0.2kW
